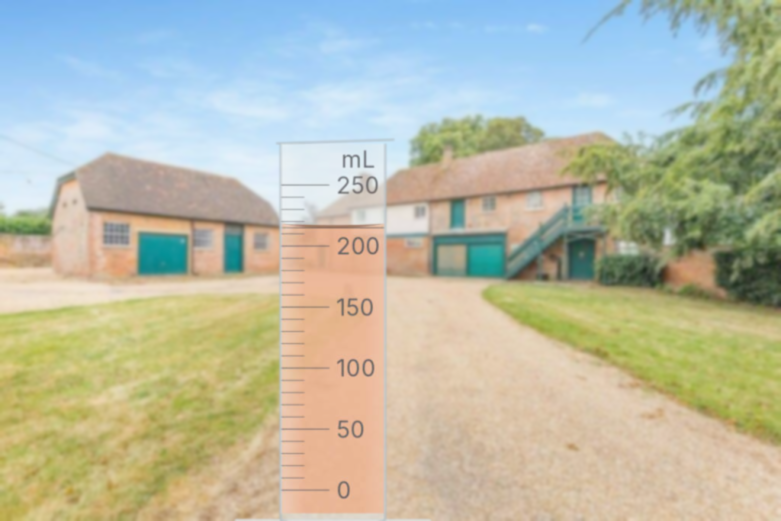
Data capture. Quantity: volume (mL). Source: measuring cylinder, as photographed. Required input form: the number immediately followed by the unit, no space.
215mL
